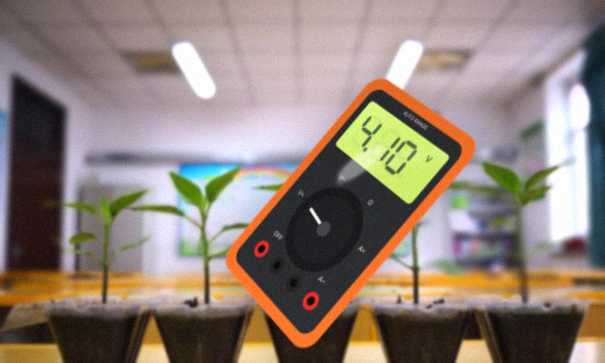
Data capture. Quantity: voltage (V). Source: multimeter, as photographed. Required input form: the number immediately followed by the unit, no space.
4.10V
